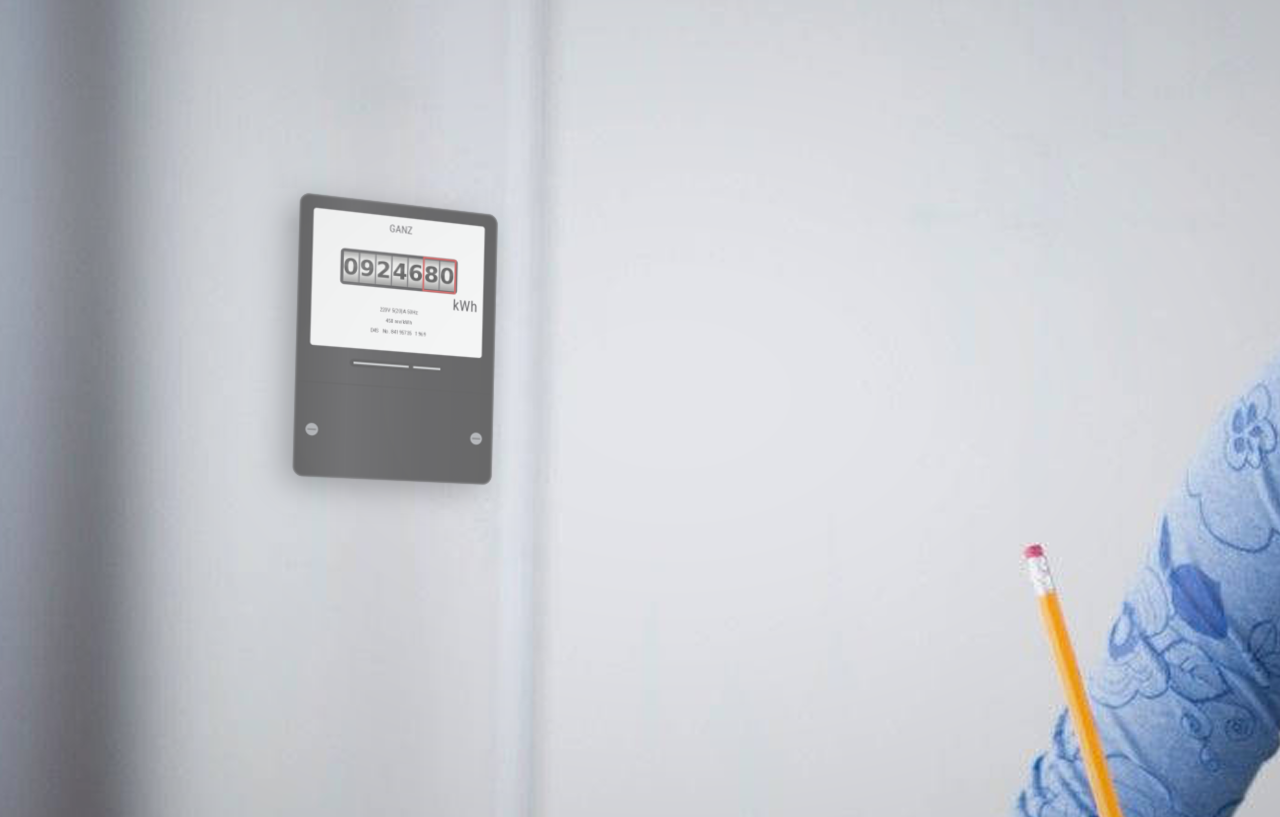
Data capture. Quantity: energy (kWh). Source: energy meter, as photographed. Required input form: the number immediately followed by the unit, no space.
9246.80kWh
